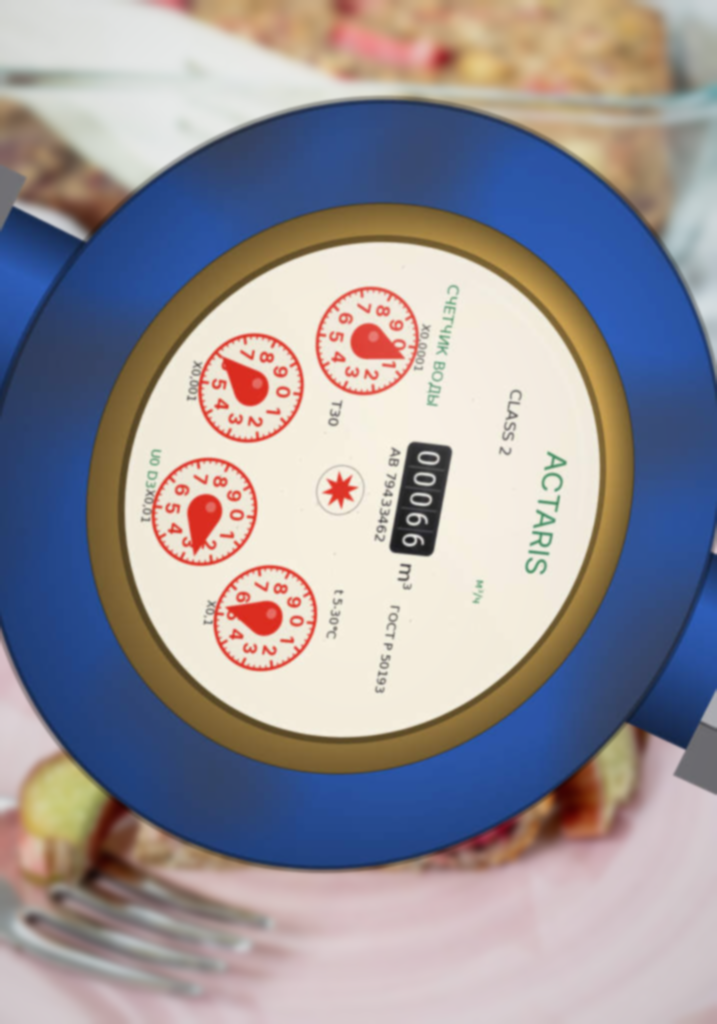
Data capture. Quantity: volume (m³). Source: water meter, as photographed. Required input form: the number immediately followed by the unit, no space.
66.5260m³
